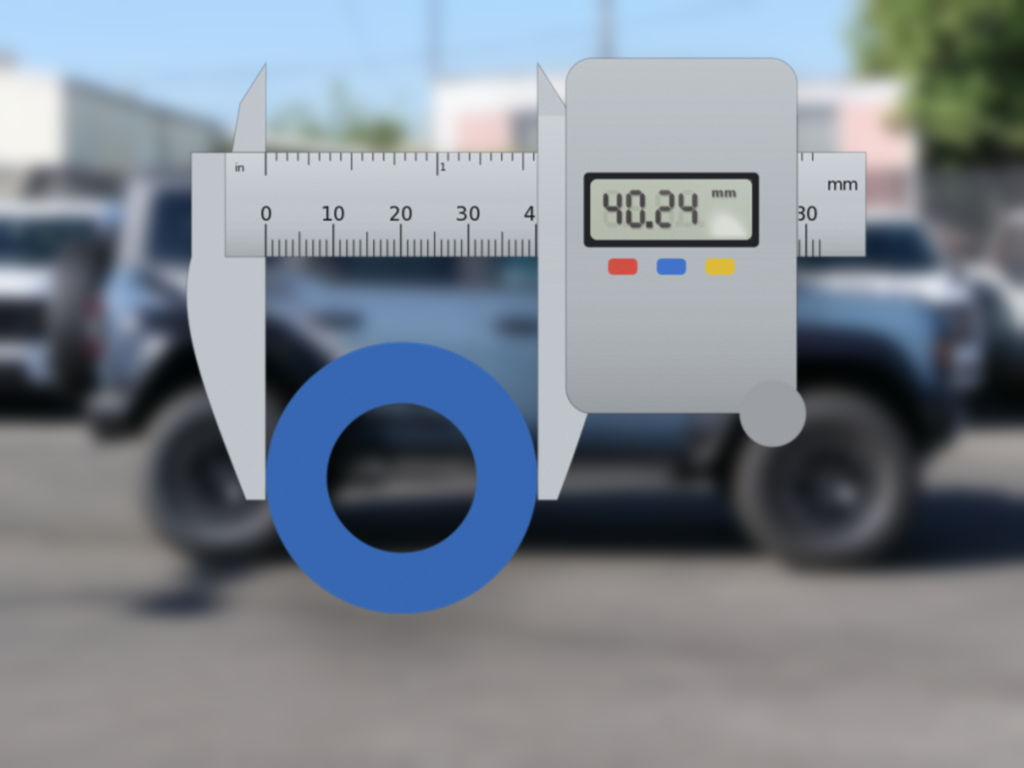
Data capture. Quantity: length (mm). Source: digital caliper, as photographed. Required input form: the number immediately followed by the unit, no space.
40.24mm
